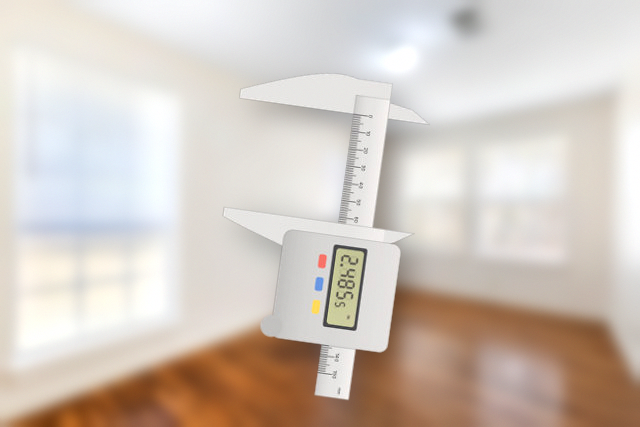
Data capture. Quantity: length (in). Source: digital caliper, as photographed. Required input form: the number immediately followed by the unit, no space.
2.4855in
